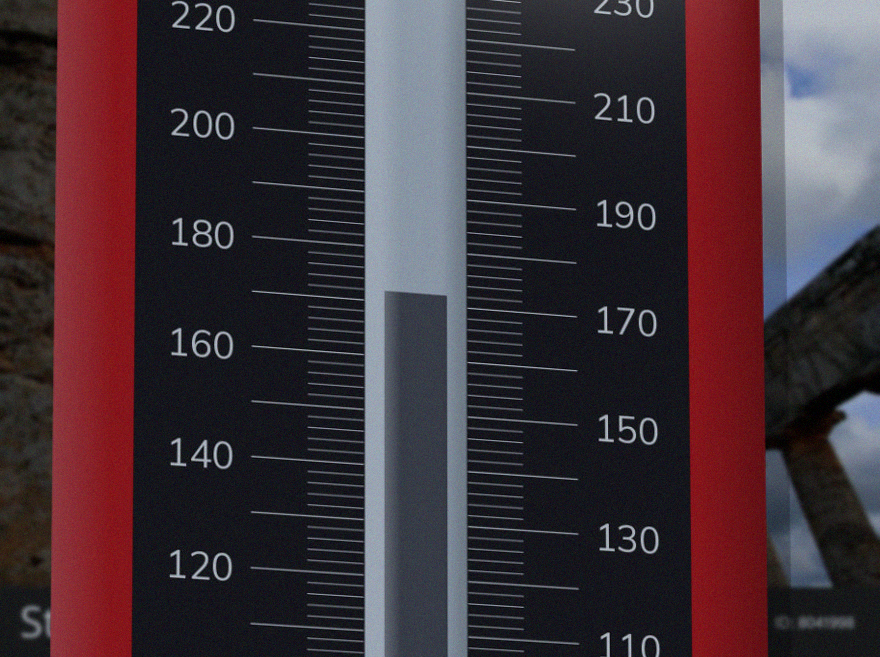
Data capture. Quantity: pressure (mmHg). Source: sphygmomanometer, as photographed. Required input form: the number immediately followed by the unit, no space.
172mmHg
